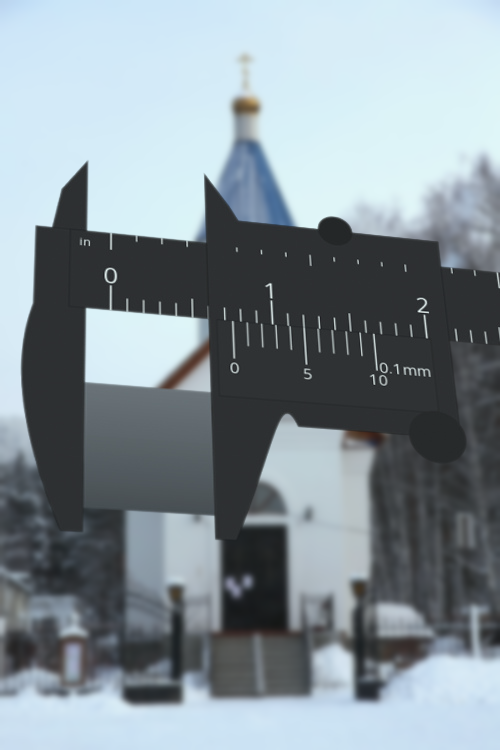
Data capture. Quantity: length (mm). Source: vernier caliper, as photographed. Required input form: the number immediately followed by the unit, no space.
7.5mm
